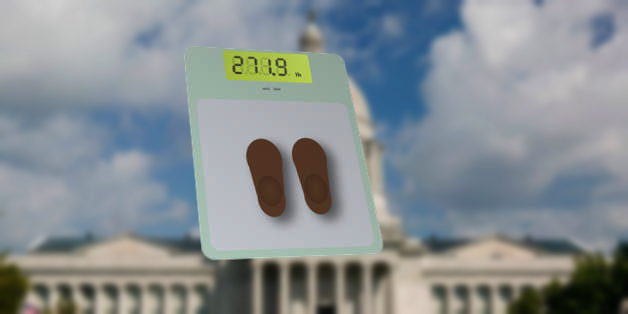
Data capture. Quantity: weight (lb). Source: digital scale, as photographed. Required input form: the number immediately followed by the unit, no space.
271.9lb
